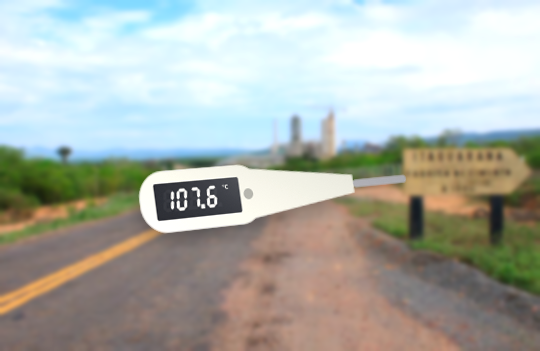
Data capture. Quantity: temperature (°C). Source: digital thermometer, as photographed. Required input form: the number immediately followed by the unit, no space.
107.6°C
